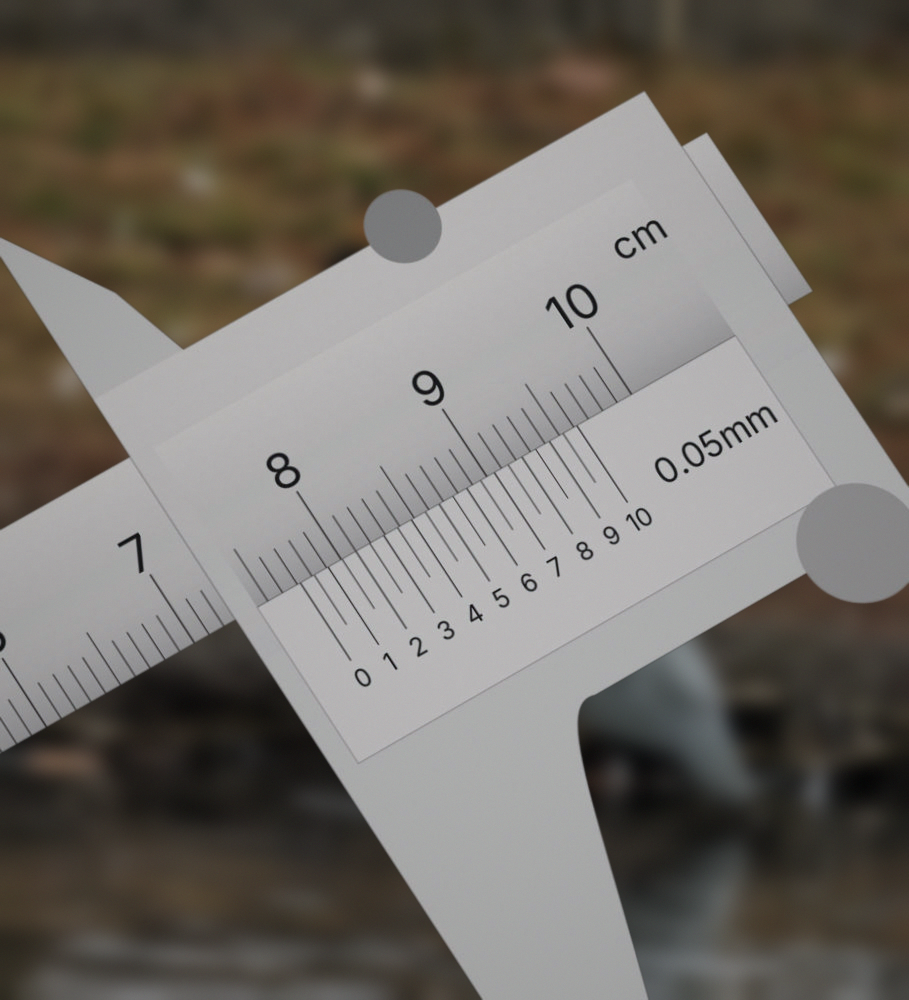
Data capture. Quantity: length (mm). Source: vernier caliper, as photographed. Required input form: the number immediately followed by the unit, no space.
77.2mm
